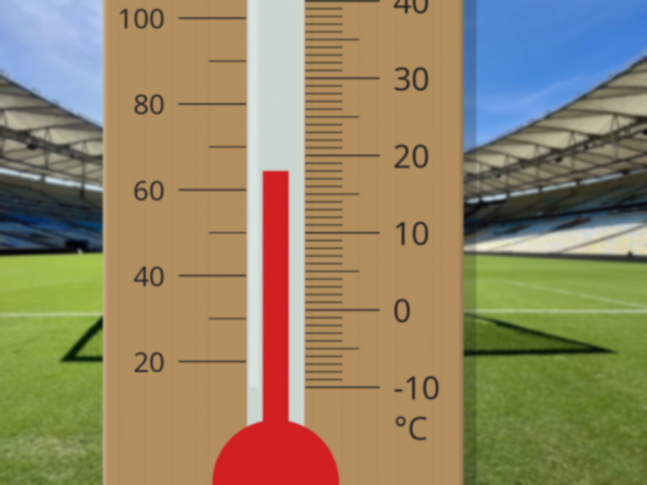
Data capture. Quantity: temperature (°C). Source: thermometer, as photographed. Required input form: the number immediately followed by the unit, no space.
18°C
